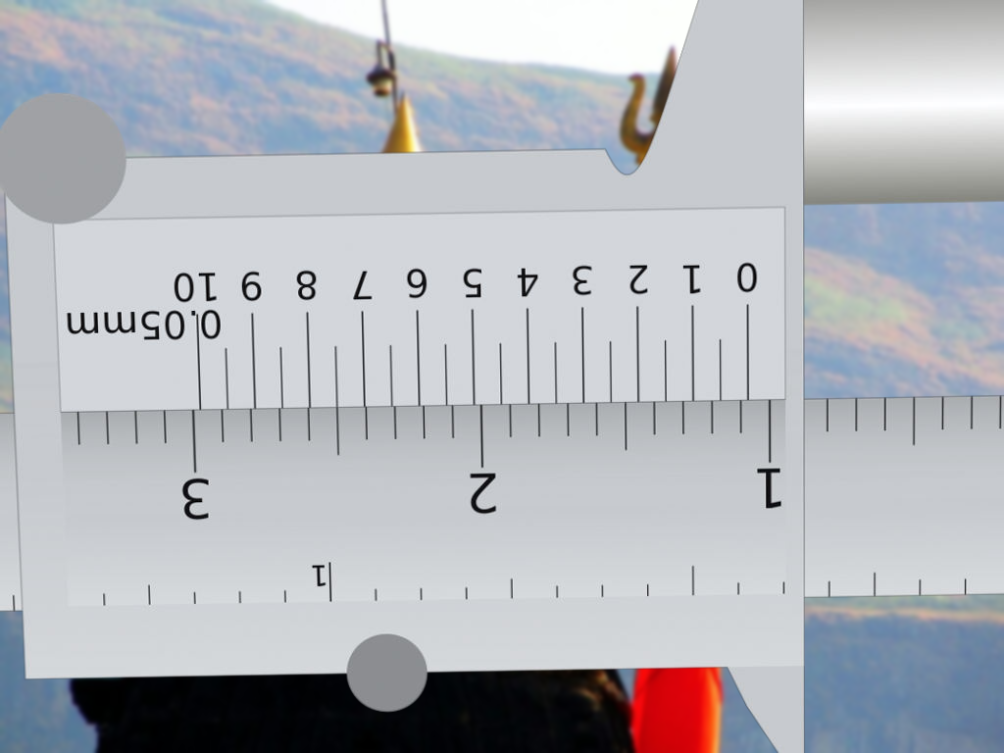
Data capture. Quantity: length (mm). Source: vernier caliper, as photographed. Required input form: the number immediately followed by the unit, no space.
10.75mm
